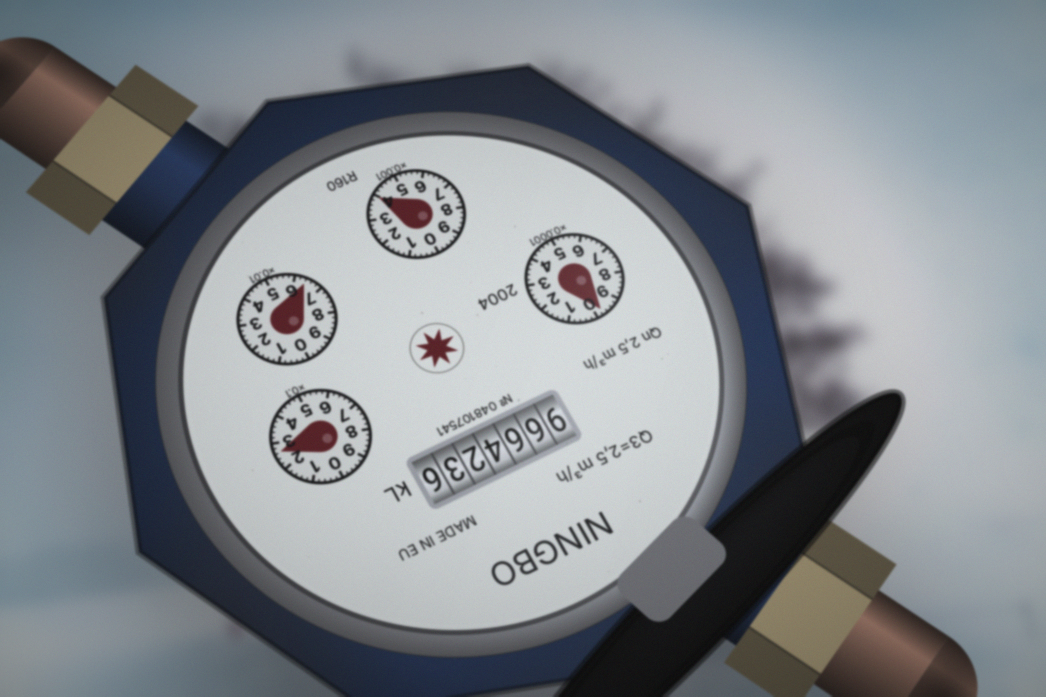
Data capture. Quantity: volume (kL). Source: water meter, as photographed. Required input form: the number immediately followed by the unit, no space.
9664236.2639kL
